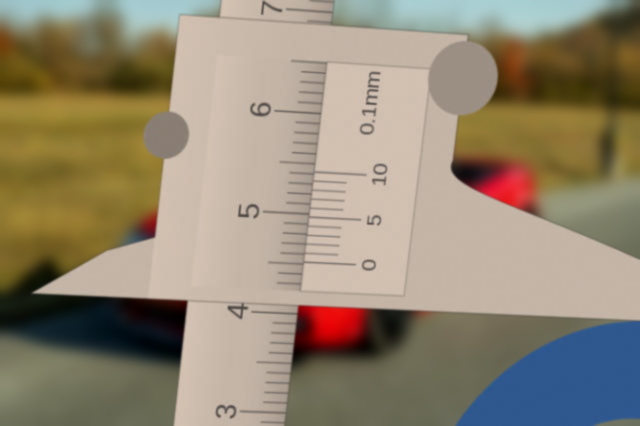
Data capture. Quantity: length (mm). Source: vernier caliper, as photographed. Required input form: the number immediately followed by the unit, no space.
45.2mm
